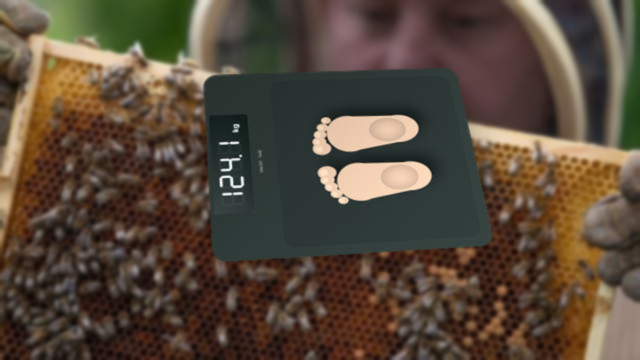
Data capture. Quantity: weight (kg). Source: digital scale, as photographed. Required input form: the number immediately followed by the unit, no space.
124.1kg
